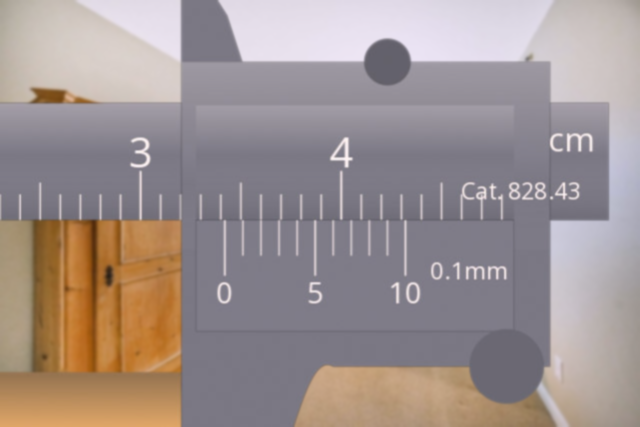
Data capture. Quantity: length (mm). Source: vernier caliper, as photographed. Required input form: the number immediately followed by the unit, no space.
34.2mm
